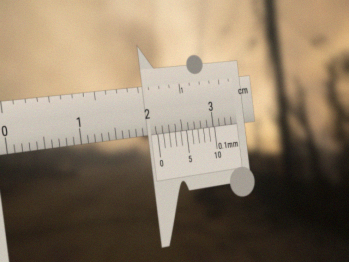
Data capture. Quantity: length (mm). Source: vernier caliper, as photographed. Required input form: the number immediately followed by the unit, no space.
21.2mm
